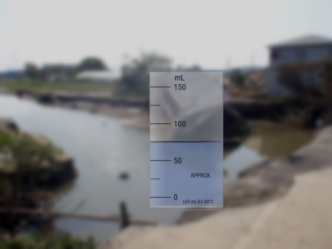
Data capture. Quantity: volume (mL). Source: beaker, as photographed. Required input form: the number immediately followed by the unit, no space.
75mL
